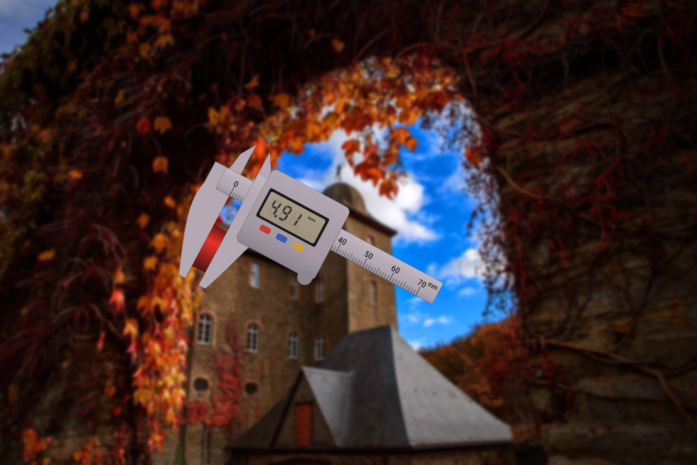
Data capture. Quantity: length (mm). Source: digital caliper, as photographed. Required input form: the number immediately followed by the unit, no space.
4.91mm
